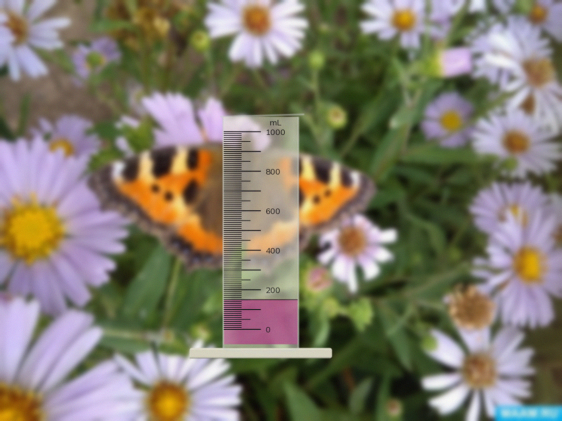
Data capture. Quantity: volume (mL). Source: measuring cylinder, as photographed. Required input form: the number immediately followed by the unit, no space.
150mL
